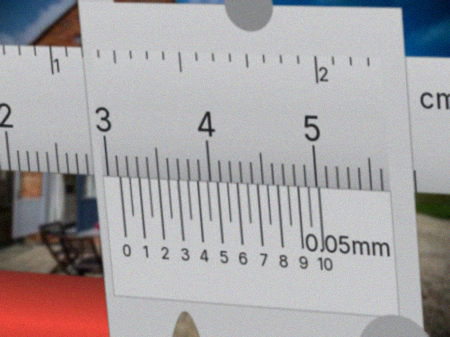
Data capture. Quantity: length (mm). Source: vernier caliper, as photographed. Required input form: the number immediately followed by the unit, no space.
31.2mm
